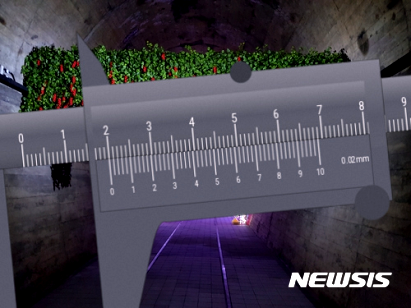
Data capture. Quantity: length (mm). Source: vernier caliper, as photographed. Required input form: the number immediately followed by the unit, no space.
20.0mm
